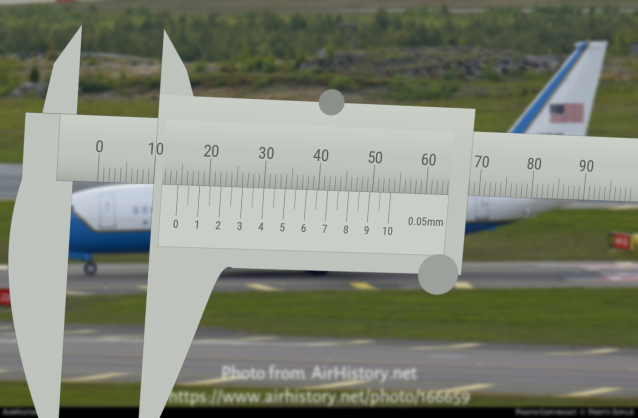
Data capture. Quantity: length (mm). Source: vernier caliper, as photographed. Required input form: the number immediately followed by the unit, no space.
14.4mm
